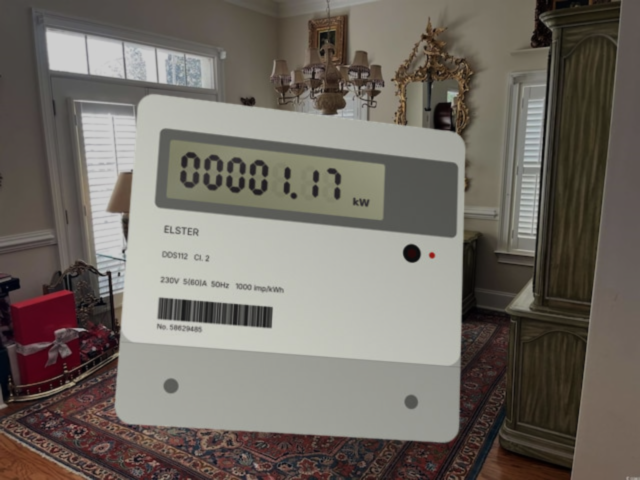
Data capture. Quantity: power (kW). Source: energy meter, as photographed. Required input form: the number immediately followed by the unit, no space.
1.17kW
